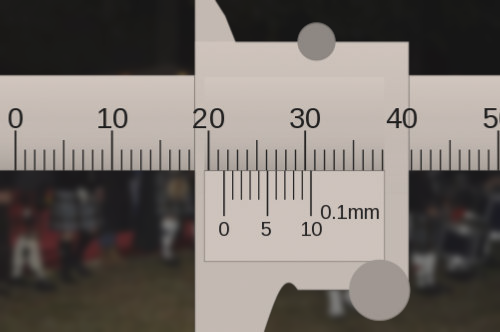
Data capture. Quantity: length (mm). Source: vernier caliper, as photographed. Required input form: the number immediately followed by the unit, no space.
21.6mm
